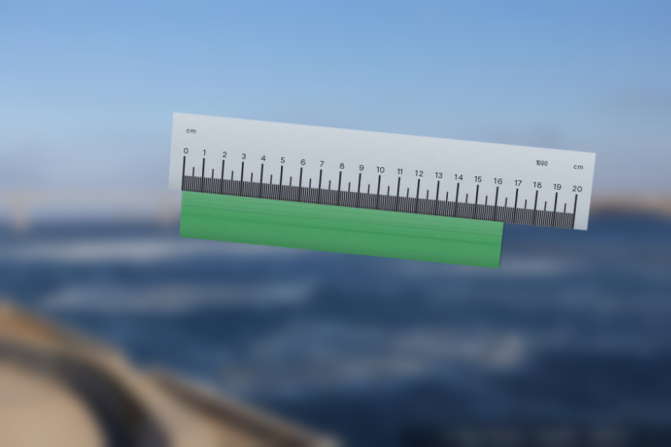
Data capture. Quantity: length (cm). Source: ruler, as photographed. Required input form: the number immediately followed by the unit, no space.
16.5cm
